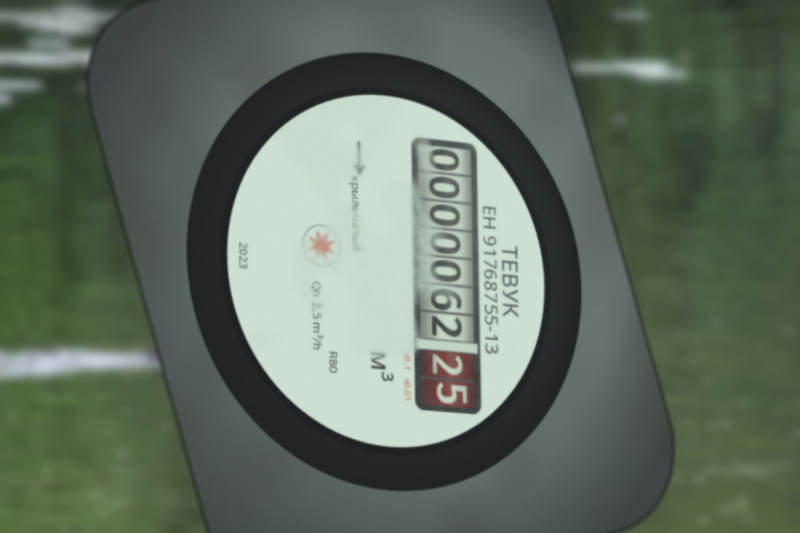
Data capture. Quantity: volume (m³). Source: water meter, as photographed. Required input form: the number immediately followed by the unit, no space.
62.25m³
